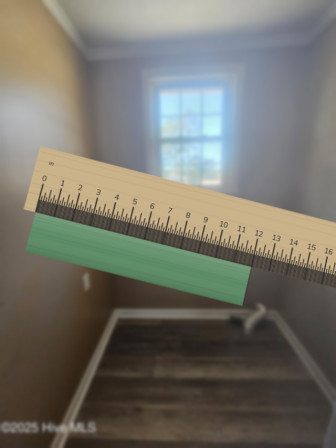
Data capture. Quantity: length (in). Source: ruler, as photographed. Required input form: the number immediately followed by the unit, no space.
12in
